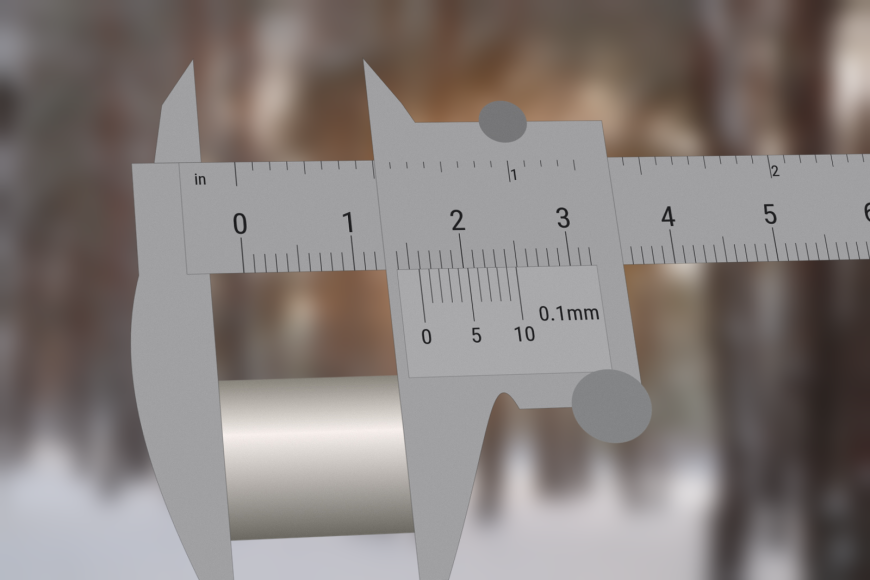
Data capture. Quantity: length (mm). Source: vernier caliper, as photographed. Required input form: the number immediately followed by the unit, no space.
15.9mm
